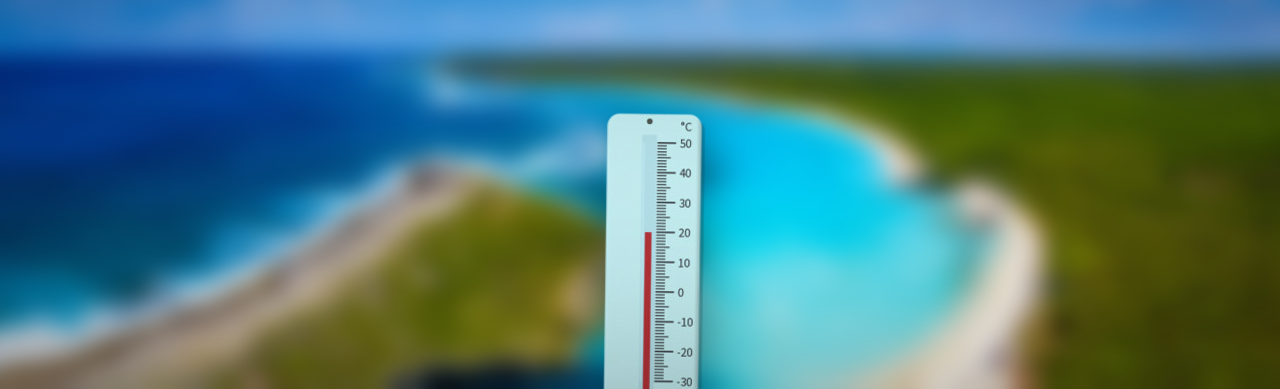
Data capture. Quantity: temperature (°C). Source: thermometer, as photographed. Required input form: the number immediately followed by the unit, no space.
20°C
